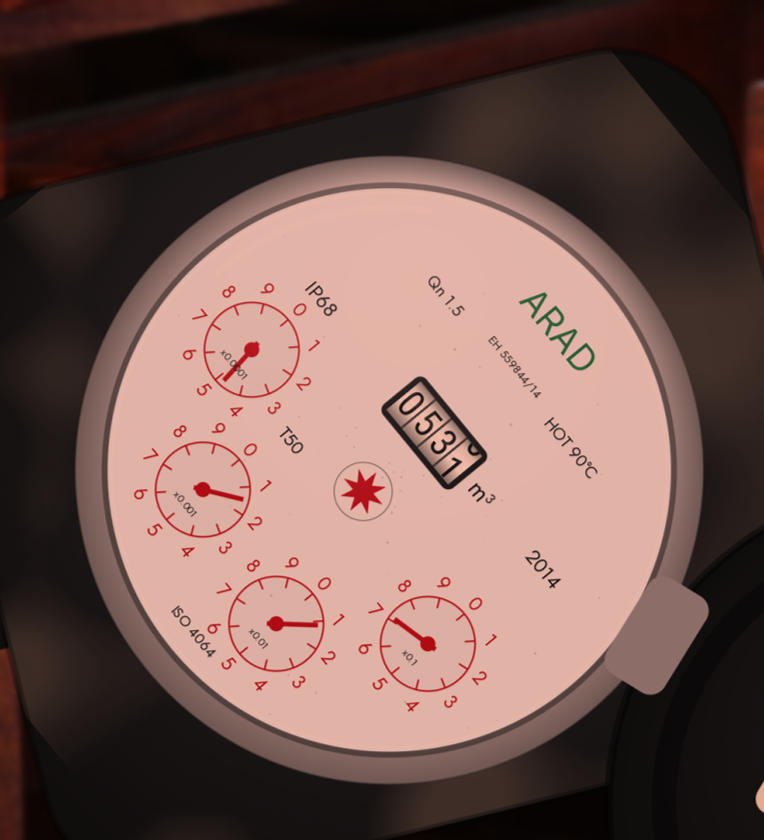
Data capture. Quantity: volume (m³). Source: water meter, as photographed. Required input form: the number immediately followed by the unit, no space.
530.7114m³
